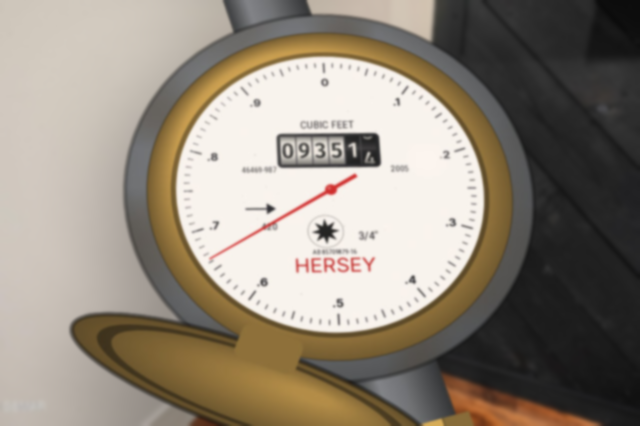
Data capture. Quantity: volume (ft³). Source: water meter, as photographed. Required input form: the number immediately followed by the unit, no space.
93513.66ft³
